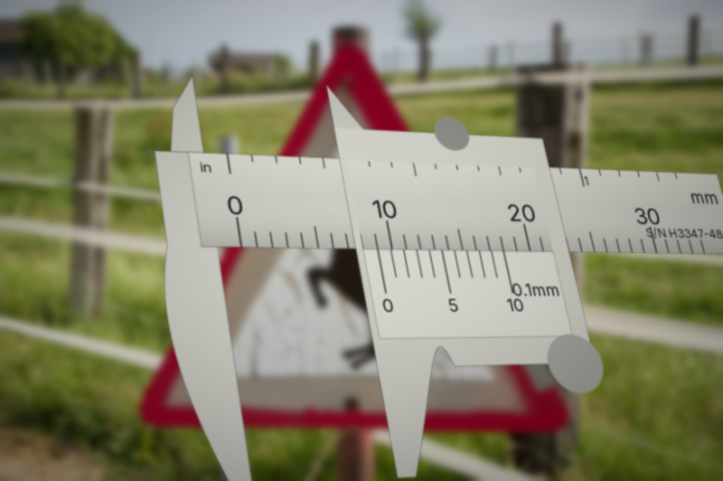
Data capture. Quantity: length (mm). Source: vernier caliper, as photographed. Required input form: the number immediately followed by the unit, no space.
9.0mm
